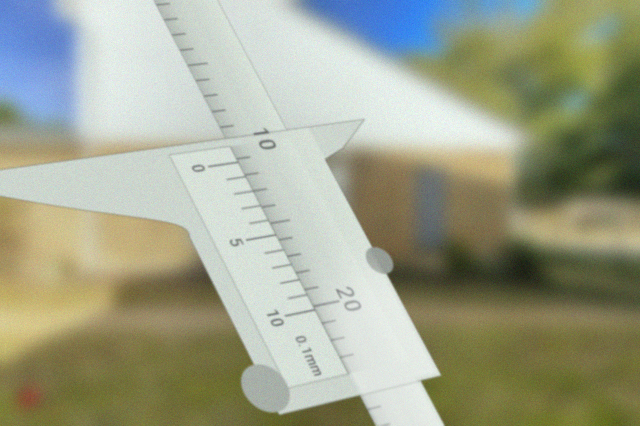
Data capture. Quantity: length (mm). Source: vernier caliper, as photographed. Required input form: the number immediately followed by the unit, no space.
11.2mm
